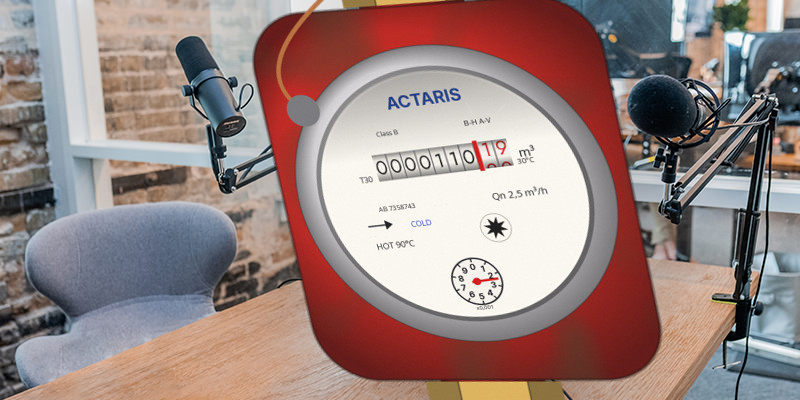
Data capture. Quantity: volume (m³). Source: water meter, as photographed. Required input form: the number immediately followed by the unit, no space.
110.192m³
